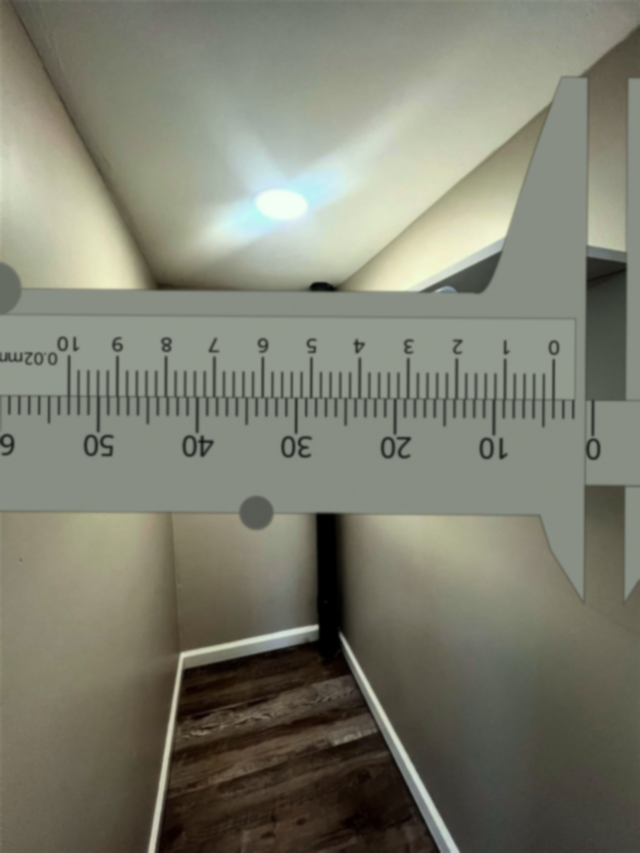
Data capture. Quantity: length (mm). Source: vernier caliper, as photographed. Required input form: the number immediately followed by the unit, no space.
4.0mm
